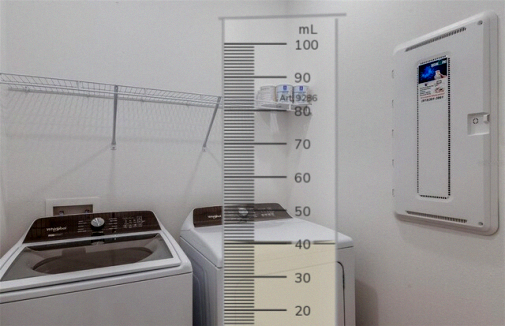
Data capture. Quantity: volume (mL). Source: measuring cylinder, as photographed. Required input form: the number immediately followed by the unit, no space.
40mL
